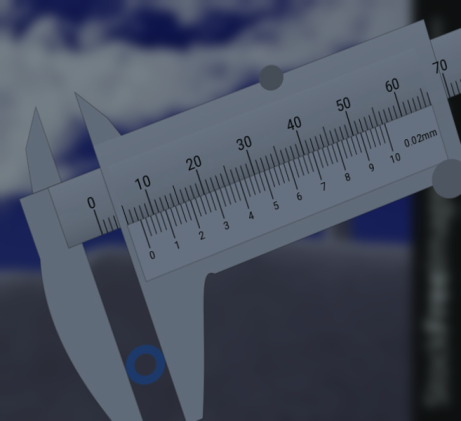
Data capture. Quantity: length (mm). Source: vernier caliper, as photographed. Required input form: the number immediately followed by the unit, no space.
7.4mm
